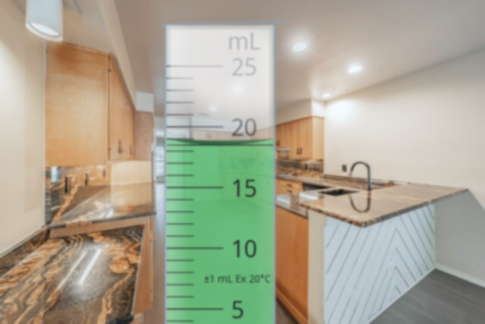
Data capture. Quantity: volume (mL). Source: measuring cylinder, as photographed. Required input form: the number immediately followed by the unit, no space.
18.5mL
